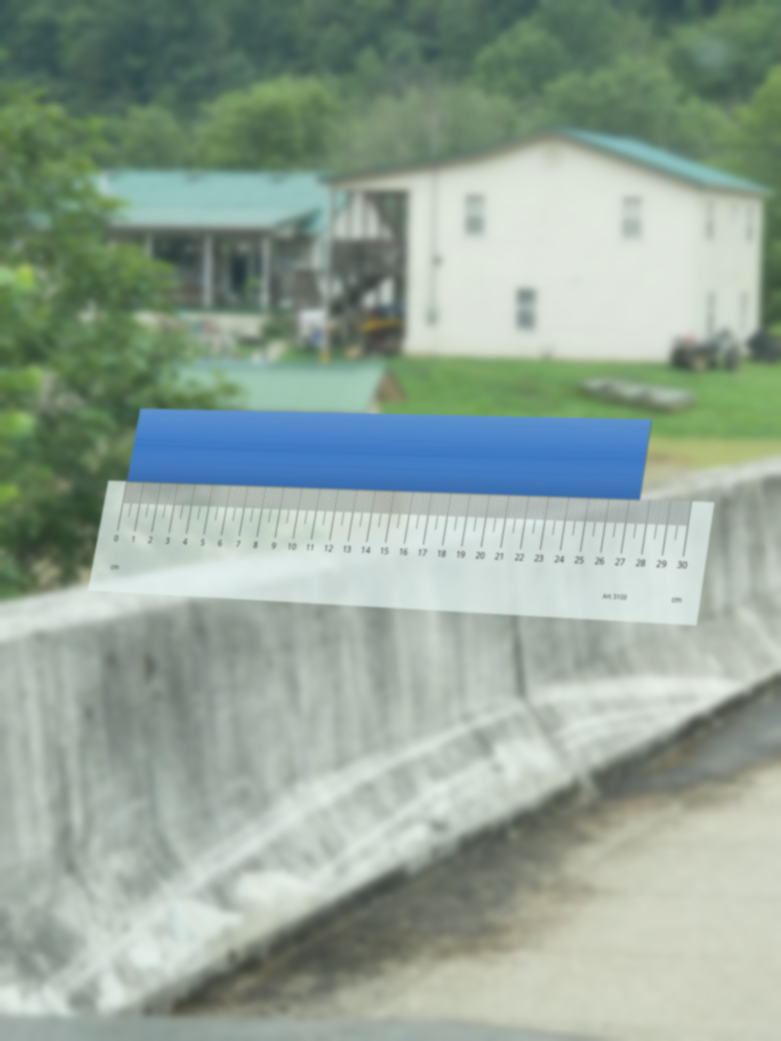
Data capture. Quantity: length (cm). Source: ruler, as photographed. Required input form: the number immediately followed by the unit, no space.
27.5cm
